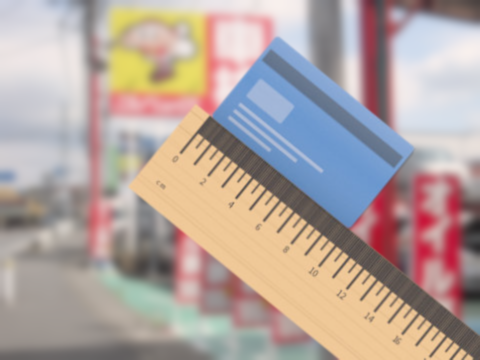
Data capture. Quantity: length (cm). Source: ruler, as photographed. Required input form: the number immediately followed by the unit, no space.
10cm
